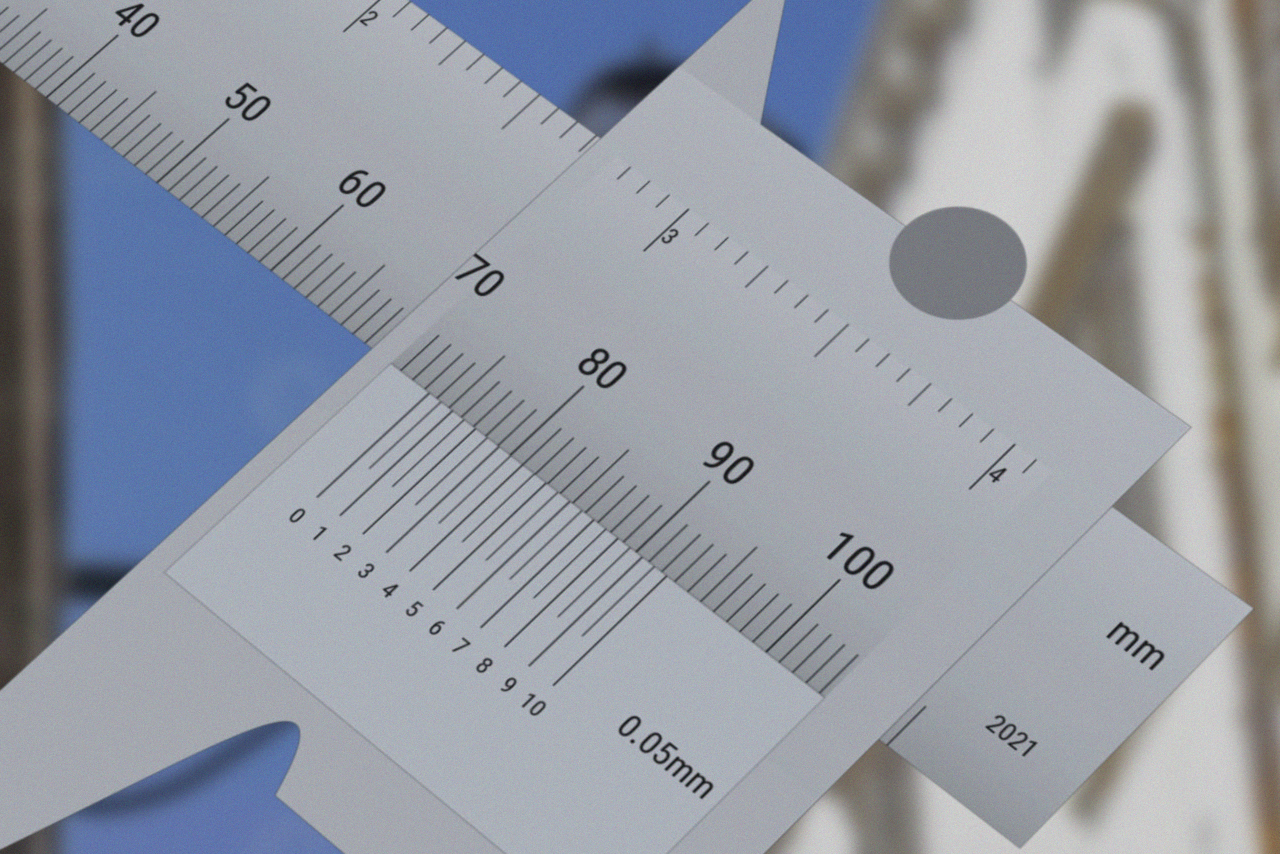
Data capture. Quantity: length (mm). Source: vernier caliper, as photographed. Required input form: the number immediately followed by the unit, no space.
73.4mm
